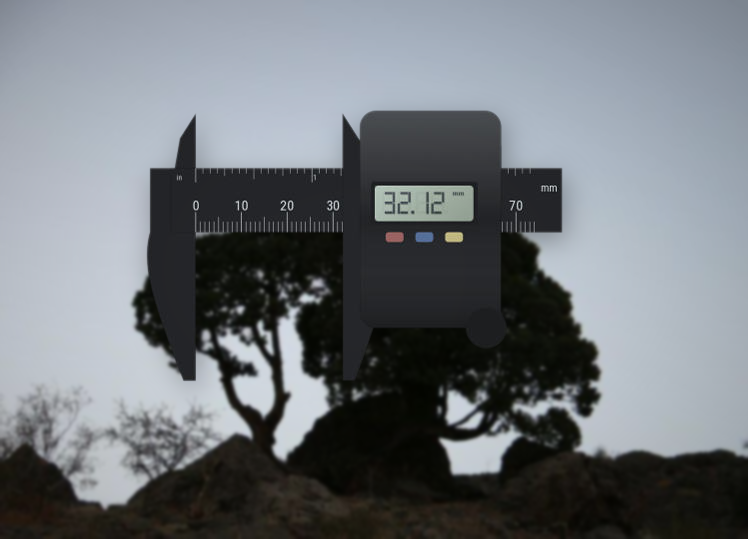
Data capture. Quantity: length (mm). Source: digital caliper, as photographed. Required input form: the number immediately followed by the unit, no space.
32.12mm
